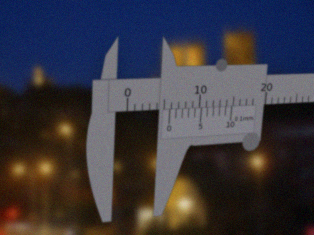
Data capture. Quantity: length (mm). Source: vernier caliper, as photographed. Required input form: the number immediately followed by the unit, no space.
5.8mm
